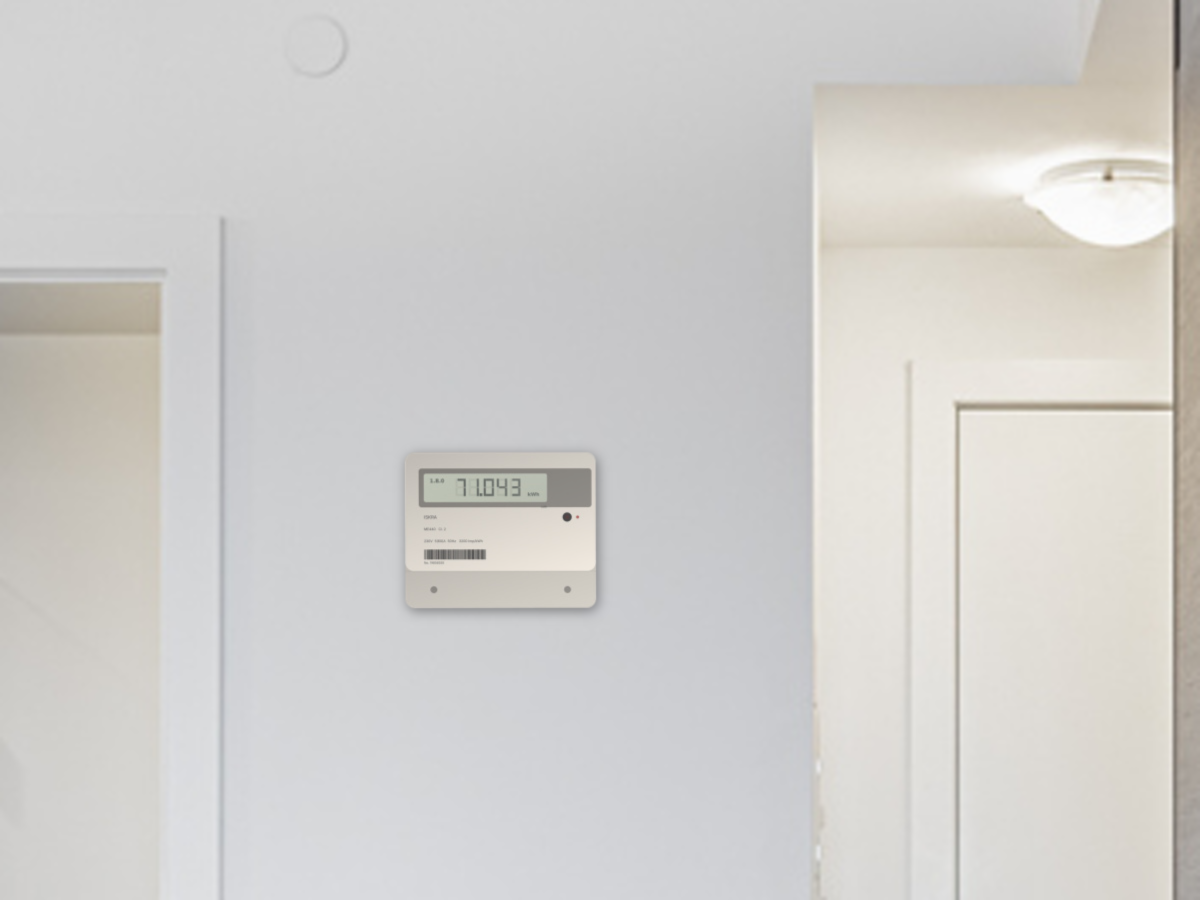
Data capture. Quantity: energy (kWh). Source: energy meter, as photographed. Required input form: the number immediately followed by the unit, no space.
71.043kWh
